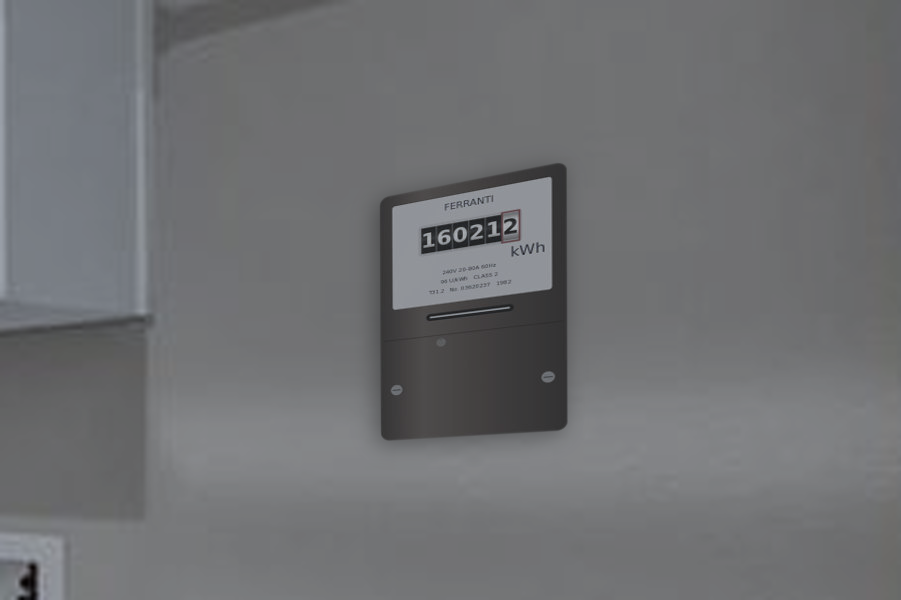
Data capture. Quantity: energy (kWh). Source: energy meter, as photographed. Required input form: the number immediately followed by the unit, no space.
16021.2kWh
